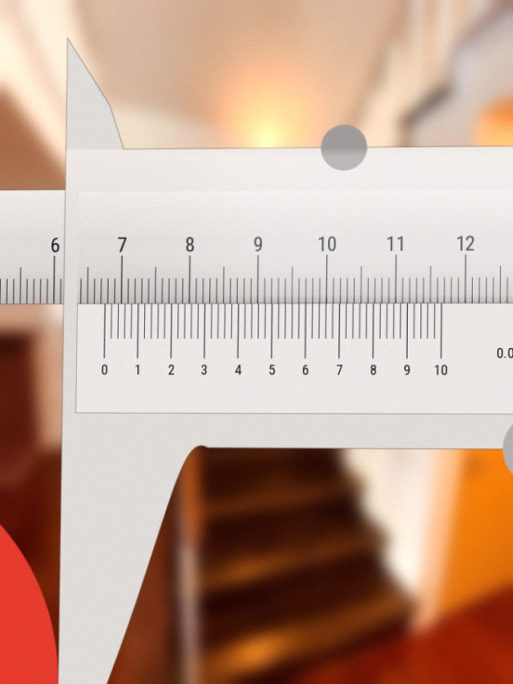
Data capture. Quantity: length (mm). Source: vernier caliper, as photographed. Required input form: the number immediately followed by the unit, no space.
67.6mm
